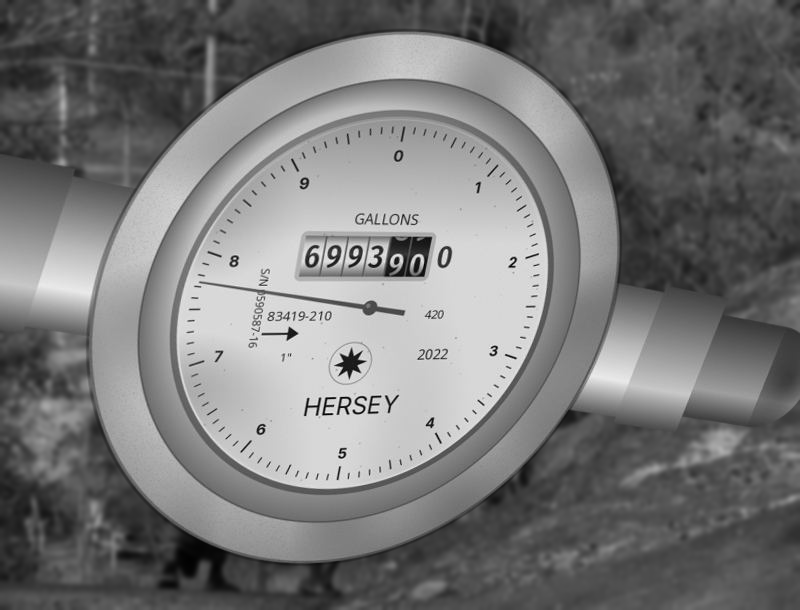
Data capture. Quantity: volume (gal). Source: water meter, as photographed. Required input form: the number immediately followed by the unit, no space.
6993897.7gal
